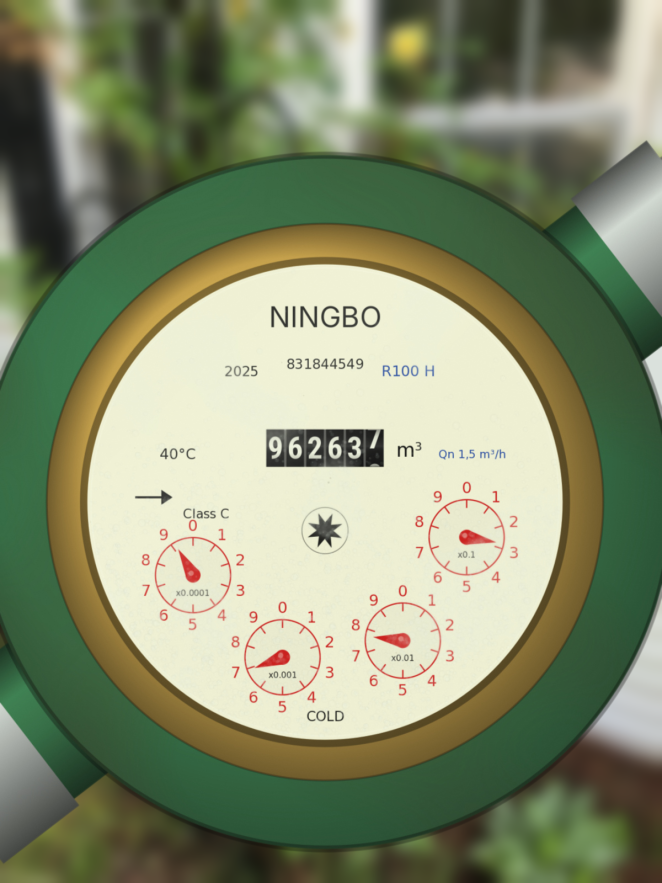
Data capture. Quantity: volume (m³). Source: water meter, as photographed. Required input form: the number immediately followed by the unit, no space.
962637.2769m³
